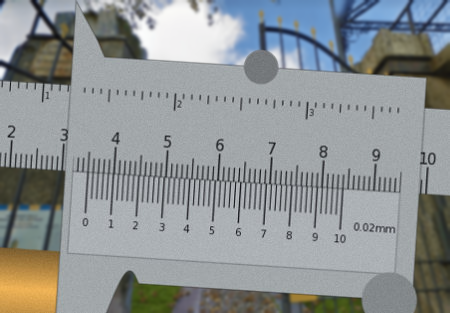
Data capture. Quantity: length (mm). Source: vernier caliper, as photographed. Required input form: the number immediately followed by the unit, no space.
35.0mm
